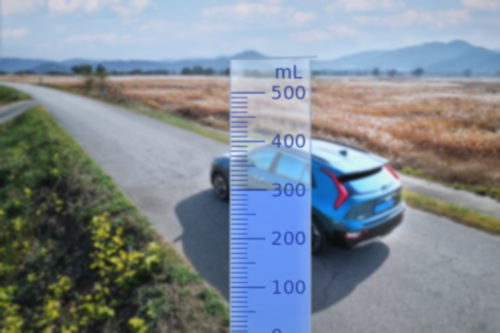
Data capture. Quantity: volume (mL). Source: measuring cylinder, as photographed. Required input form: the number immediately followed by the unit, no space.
300mL
